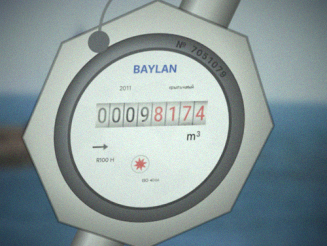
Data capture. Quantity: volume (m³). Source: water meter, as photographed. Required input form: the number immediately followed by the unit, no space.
9.8174m³
